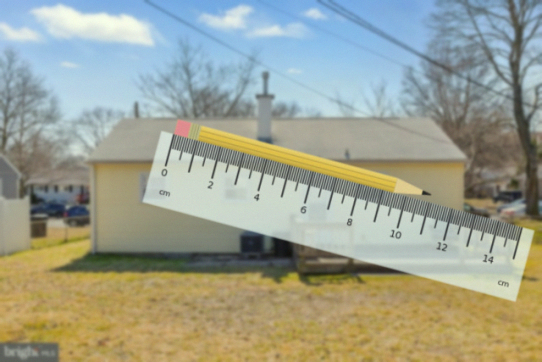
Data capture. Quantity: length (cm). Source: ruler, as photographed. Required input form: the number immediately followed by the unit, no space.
11cm
